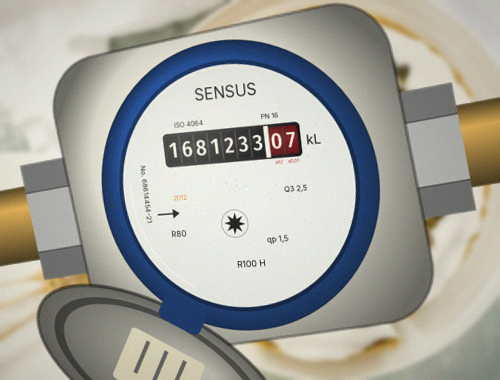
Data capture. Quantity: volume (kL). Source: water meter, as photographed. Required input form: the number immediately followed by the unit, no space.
1681233.07kL
